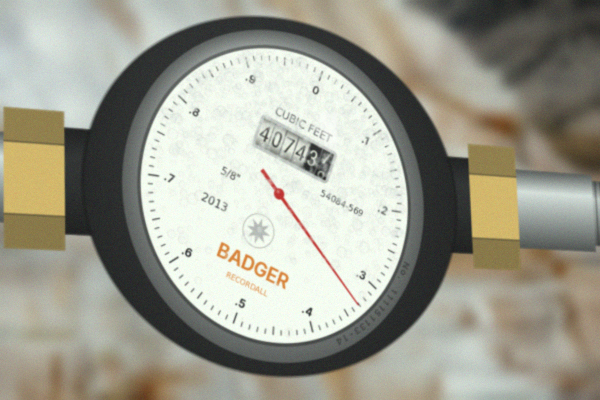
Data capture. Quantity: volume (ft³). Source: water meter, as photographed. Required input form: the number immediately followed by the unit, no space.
407437.33ft³
